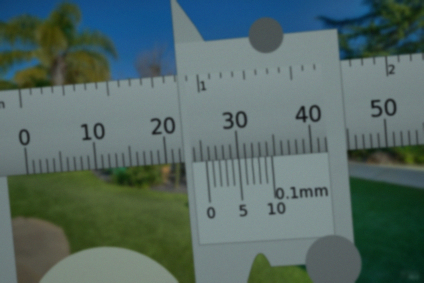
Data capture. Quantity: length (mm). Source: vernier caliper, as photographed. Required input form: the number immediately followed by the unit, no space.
25.6mm
